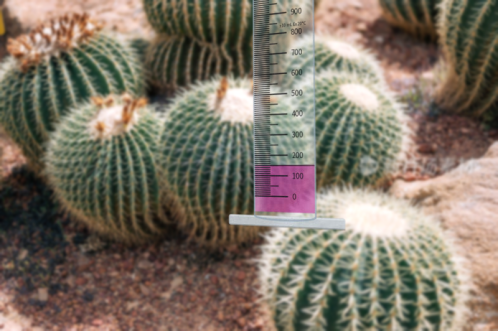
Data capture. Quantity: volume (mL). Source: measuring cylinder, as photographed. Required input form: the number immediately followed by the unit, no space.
150mL
